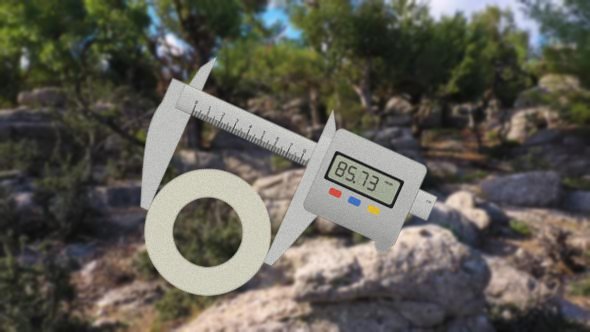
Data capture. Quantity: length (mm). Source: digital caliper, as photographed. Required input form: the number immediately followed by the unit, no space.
85.73mm
